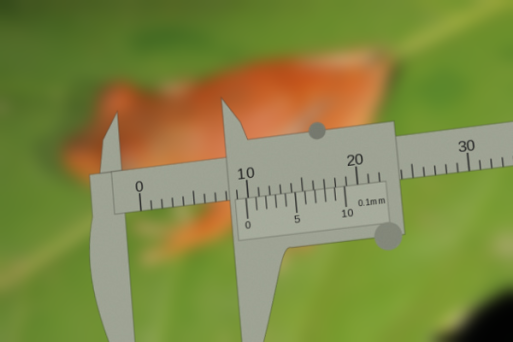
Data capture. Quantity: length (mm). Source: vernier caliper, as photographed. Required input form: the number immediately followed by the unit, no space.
9.8mm
